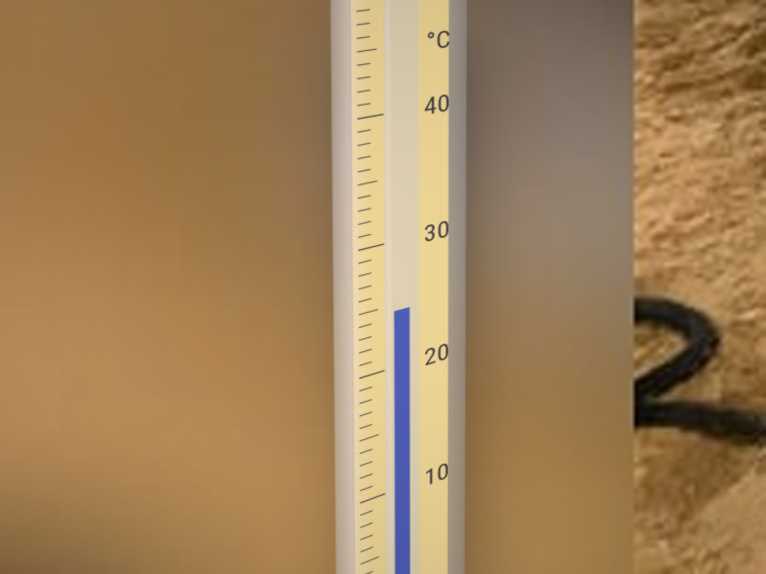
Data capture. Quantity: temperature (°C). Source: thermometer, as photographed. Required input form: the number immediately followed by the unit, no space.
24.5°C
